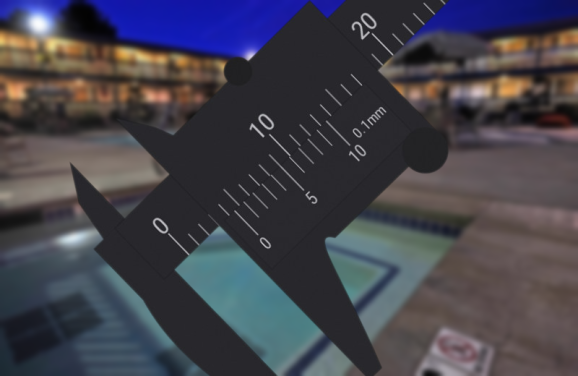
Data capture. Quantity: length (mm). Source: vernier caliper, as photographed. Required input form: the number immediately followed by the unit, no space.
4.5mm
